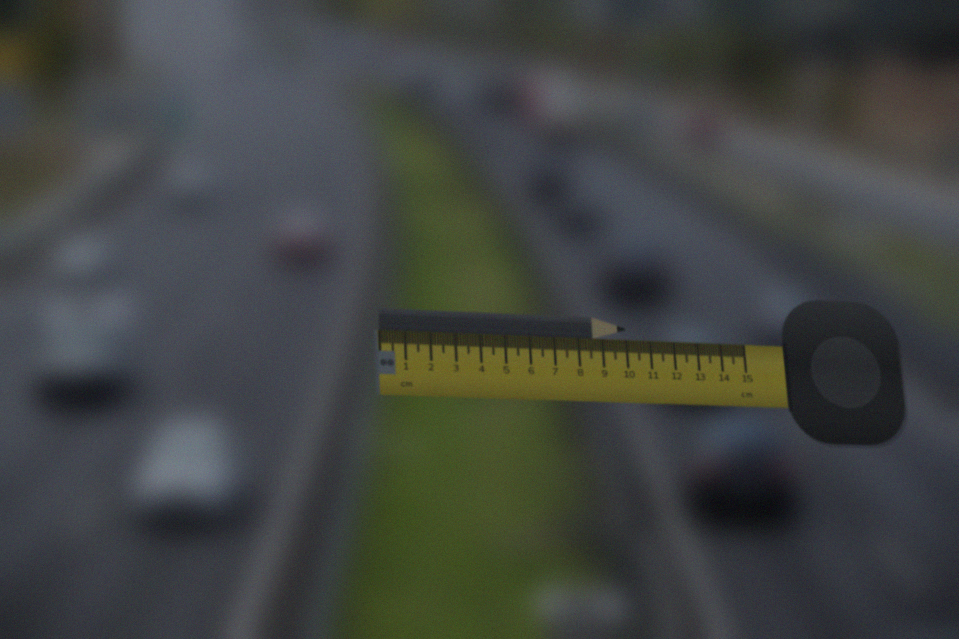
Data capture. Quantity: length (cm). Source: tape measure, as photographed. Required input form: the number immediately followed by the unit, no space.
10cm
